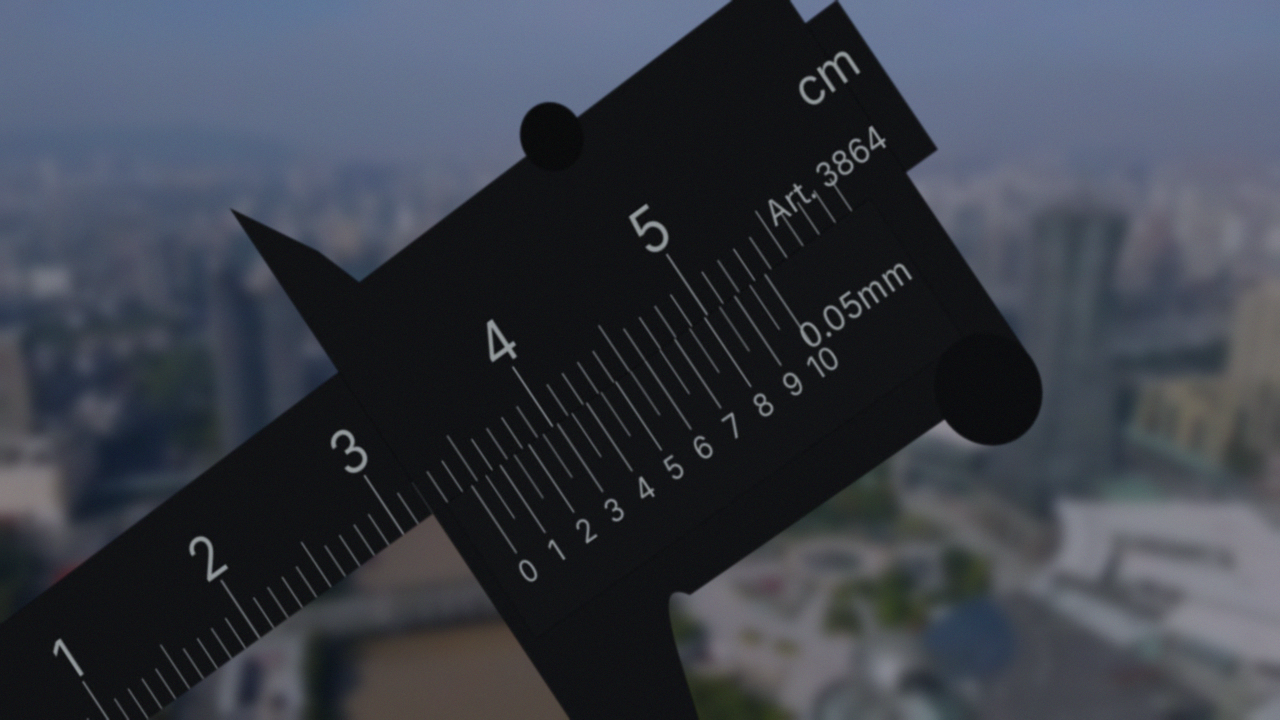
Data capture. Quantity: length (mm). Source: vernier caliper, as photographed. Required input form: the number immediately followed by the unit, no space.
34.6mm
